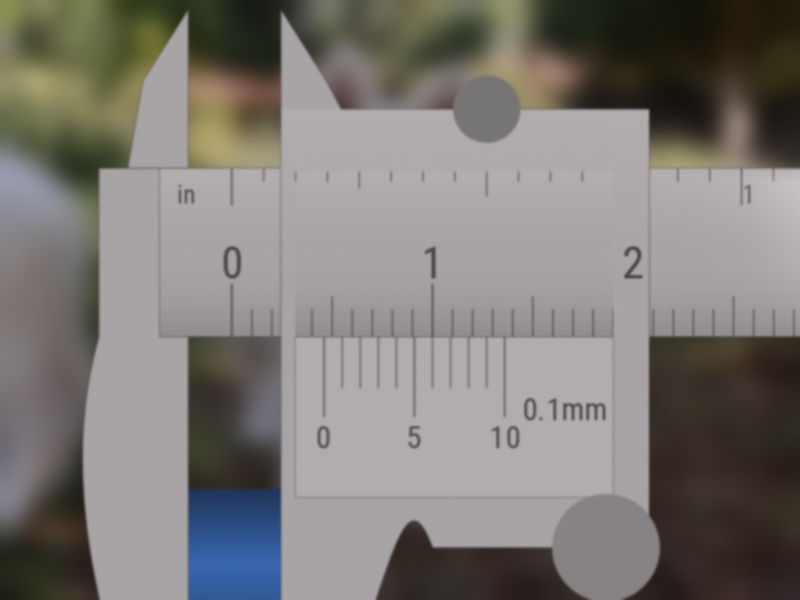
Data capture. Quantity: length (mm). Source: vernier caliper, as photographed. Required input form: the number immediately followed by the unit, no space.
4.6mm
